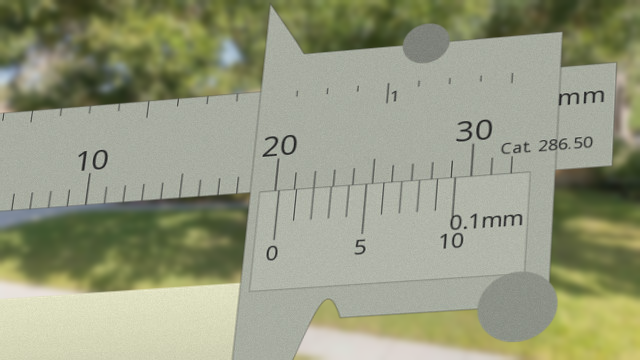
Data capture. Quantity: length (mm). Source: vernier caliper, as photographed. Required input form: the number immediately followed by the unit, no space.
20.2mm
